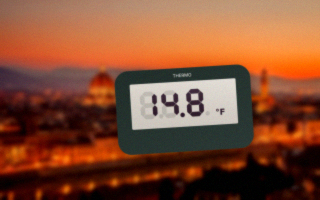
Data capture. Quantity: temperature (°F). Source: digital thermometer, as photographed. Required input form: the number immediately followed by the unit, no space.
14.8°F
